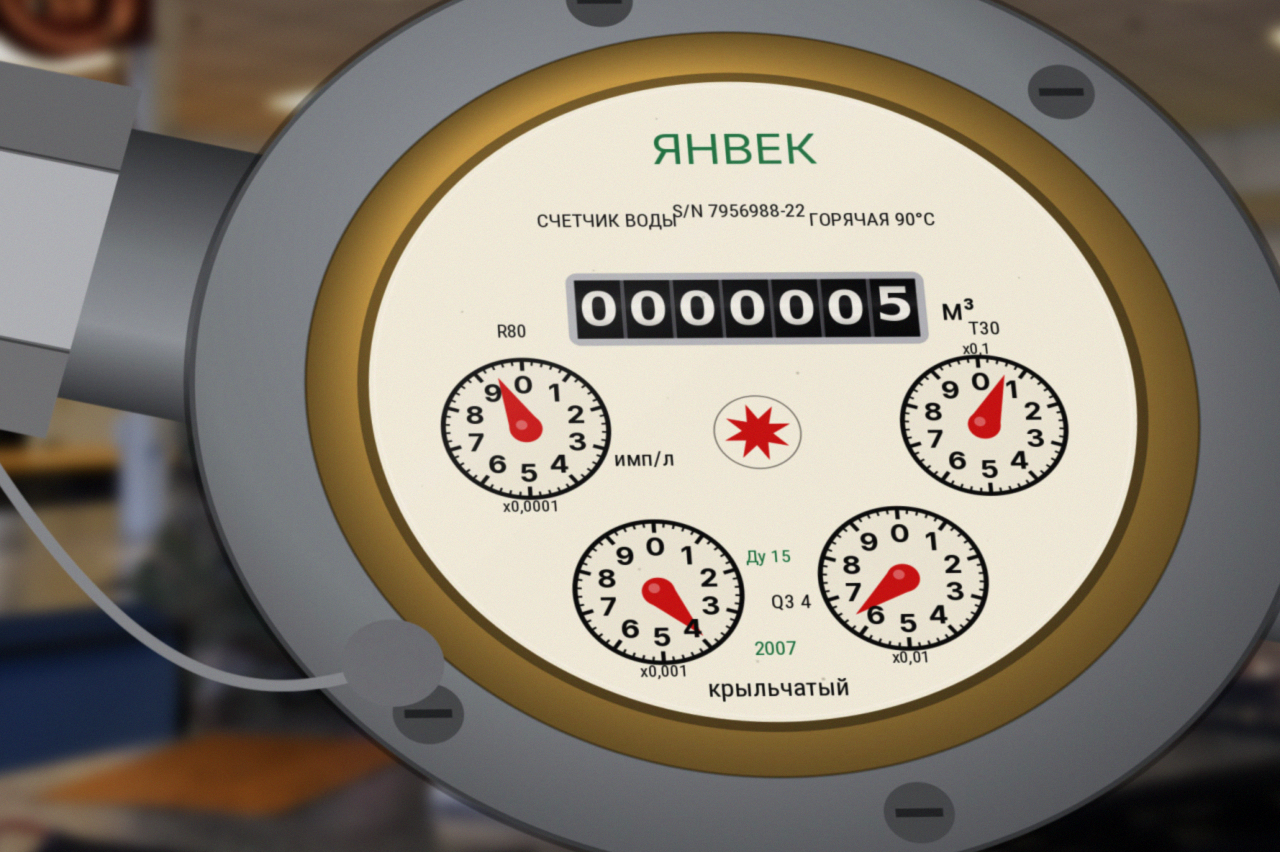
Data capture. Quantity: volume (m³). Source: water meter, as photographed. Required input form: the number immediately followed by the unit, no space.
5.0639m³
